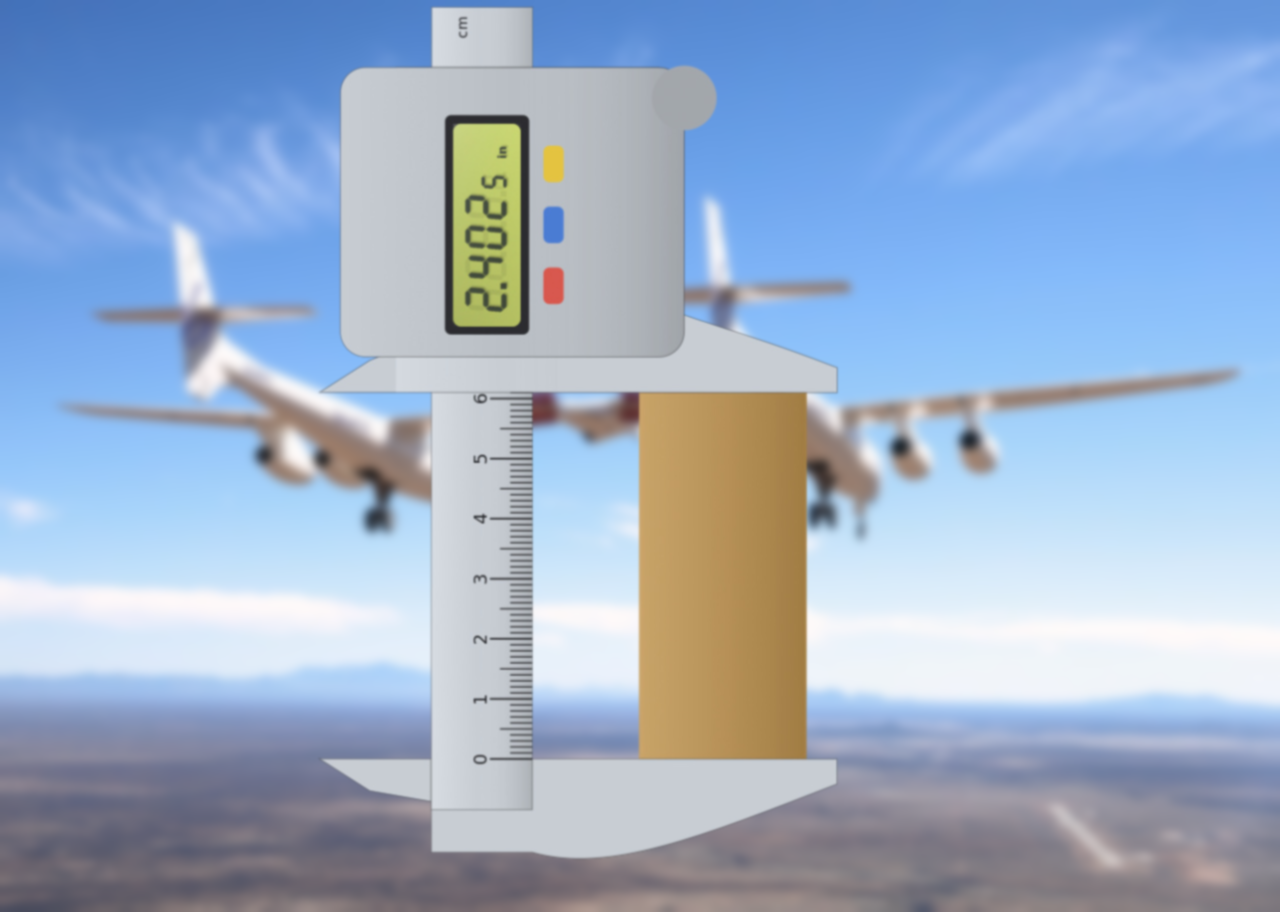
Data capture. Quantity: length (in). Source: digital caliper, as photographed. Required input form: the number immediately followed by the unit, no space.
2.4025in
